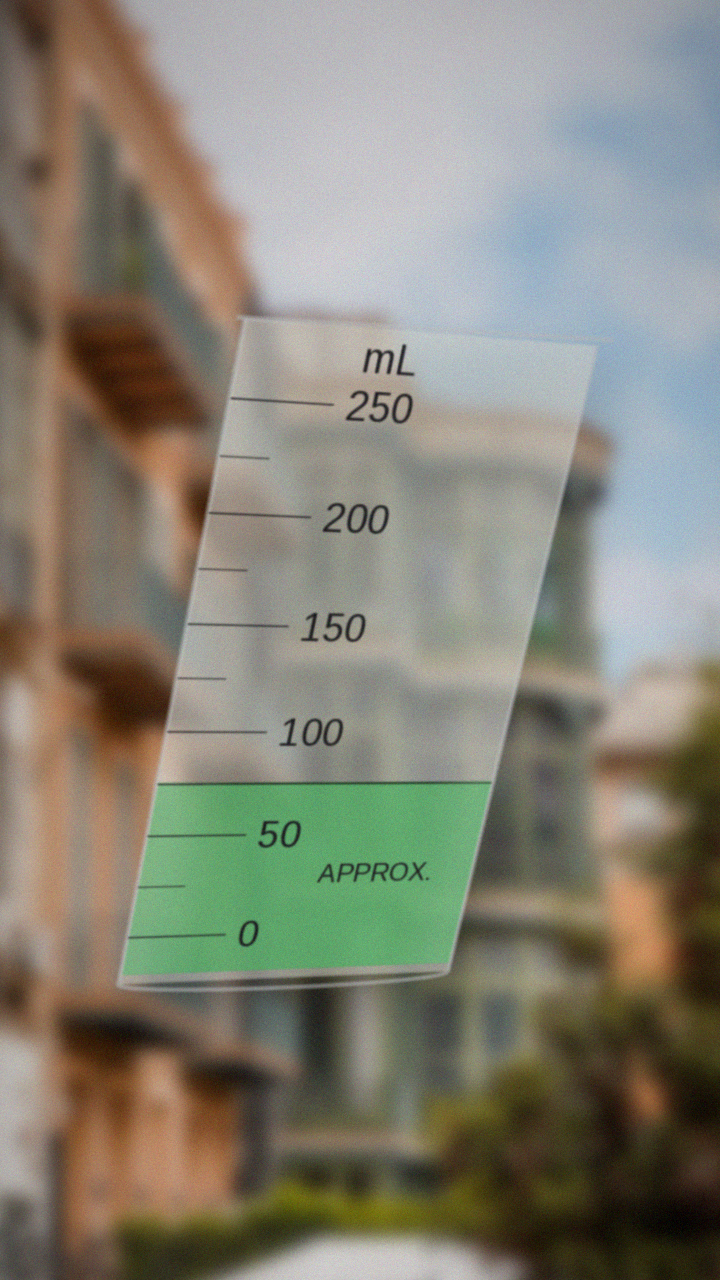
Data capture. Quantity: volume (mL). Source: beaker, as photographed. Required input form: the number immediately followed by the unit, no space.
75mL
